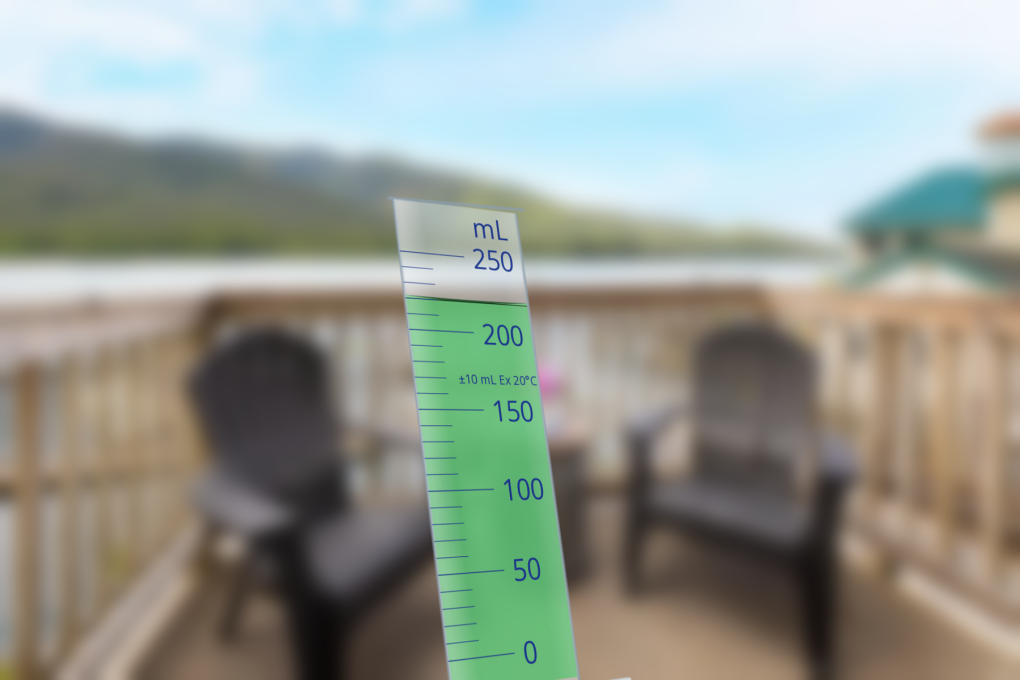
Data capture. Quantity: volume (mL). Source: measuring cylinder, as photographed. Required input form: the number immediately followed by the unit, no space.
220mL
